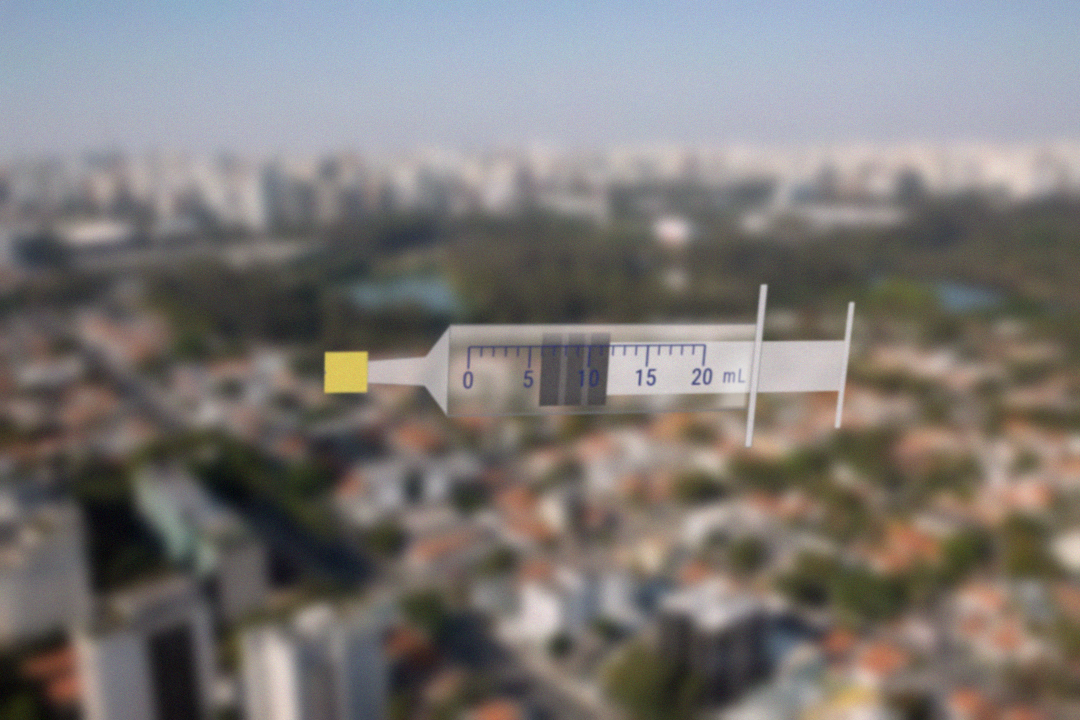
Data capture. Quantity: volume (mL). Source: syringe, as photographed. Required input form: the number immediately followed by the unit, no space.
6mL
